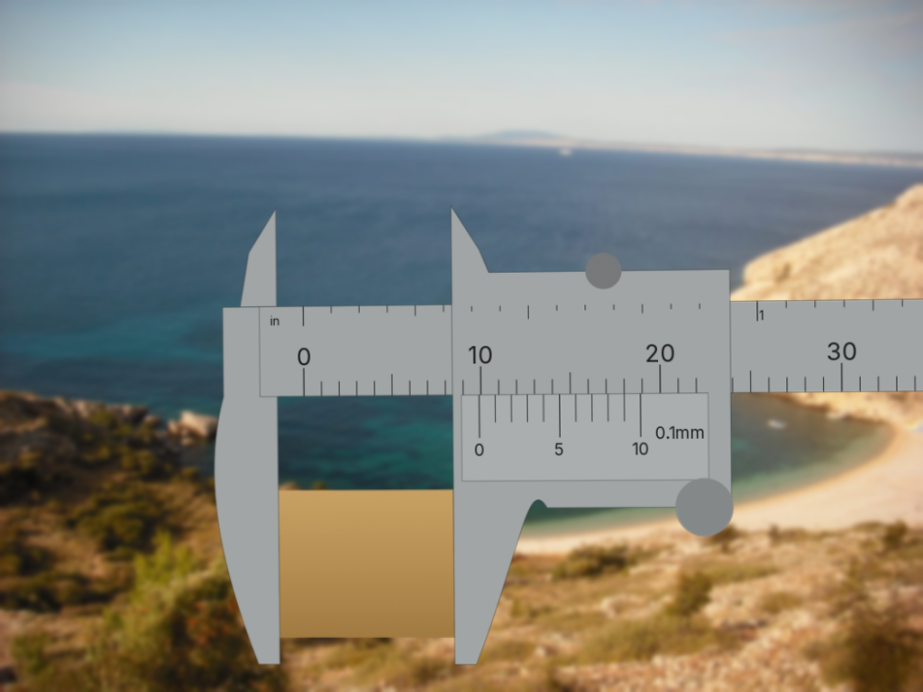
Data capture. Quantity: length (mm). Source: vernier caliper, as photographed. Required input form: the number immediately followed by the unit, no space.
9.9mm
